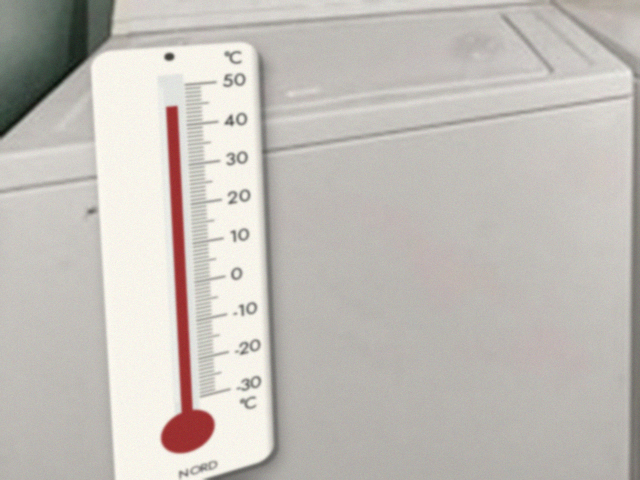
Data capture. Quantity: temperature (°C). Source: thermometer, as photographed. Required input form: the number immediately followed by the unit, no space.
45°C
